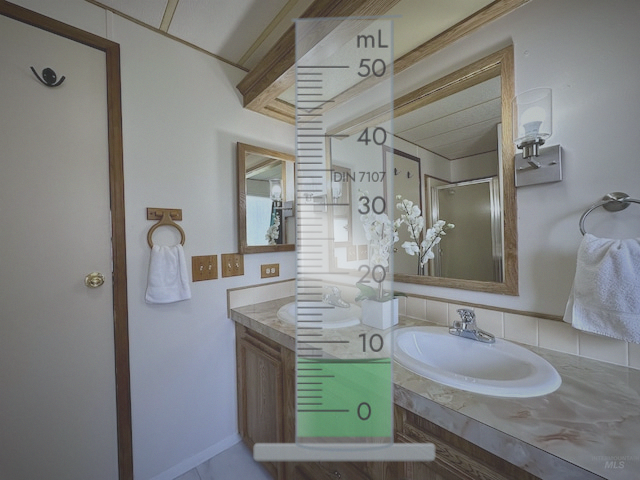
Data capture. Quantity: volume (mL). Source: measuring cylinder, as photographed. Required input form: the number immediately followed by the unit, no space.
7mL
